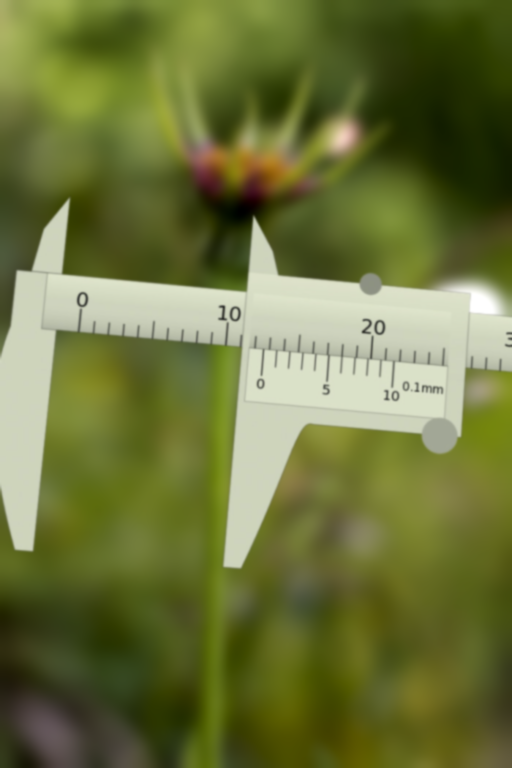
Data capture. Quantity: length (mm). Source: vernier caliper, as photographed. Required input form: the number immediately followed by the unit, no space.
12.6mm
